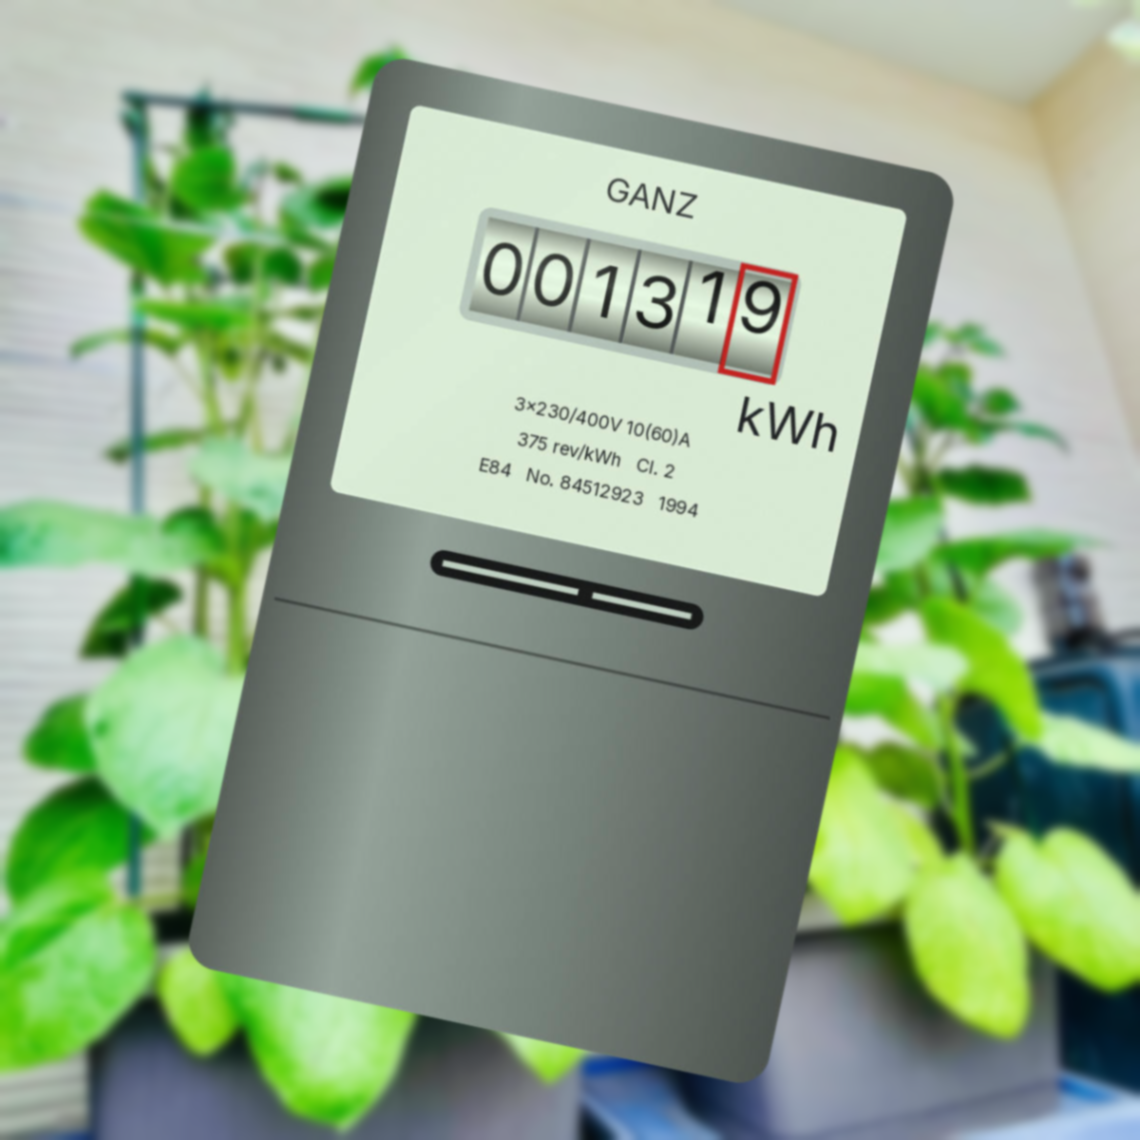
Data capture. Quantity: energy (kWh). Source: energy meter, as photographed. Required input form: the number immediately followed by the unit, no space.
131.9kWh
